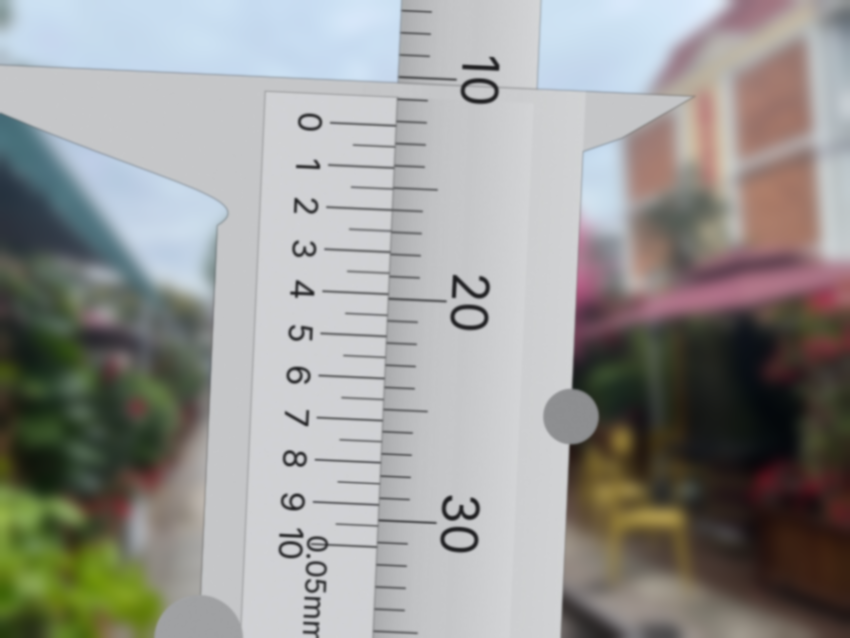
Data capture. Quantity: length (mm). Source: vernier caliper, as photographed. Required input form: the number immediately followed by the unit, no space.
12.2mm
